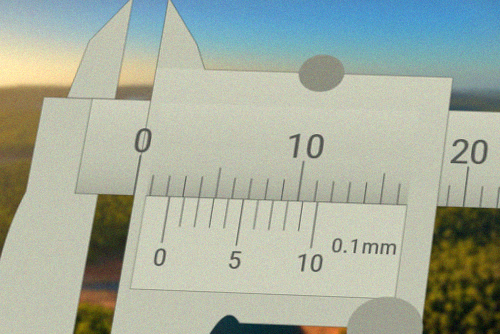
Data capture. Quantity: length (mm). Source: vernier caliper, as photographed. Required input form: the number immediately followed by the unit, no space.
2.2mm
